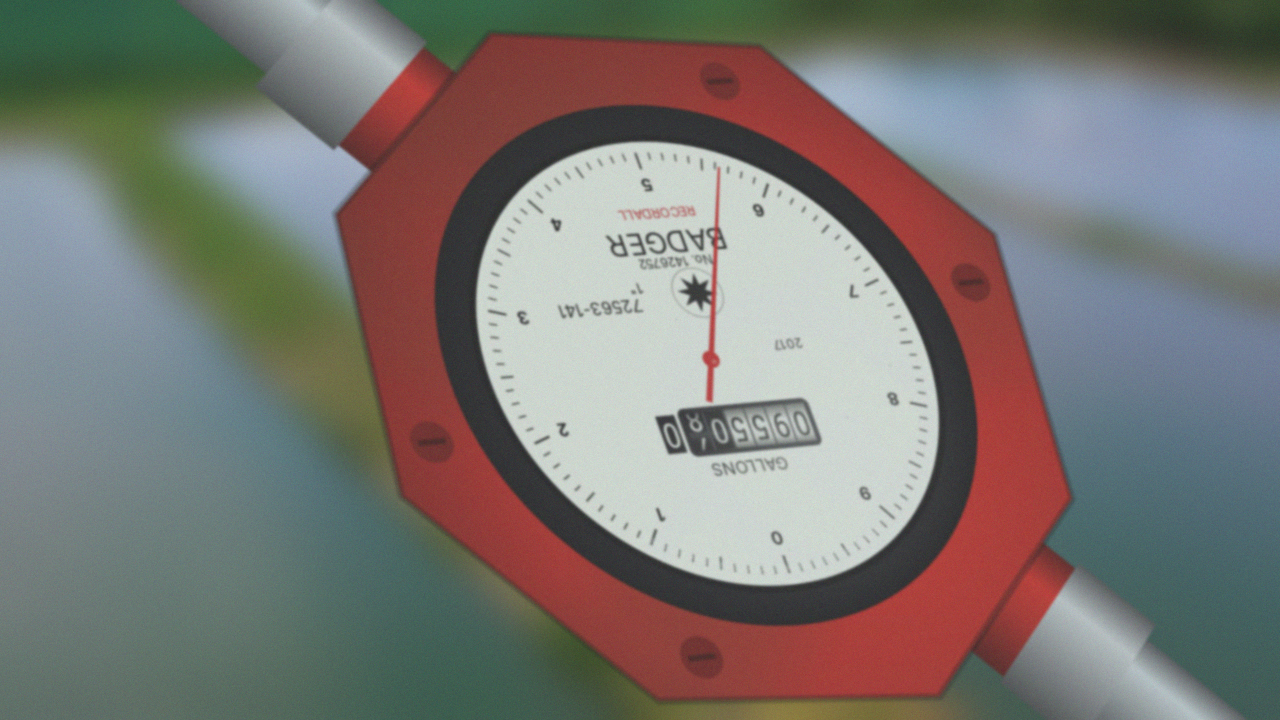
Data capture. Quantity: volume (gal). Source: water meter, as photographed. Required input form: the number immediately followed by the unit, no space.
955075.6gal
